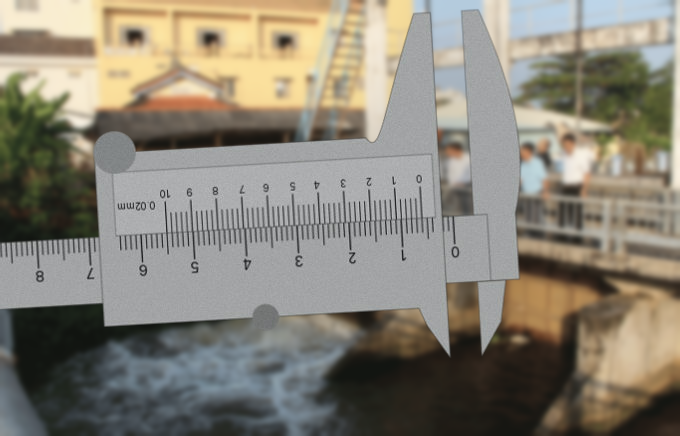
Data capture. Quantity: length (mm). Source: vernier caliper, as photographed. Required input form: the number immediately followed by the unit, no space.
6.0mm
